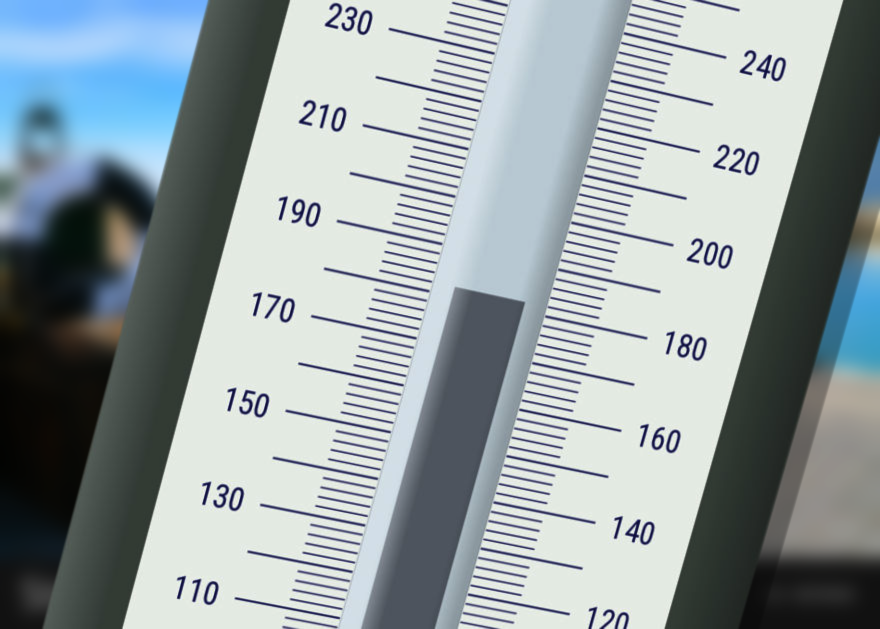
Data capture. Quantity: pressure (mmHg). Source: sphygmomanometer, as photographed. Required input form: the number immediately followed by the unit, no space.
182mmHg
